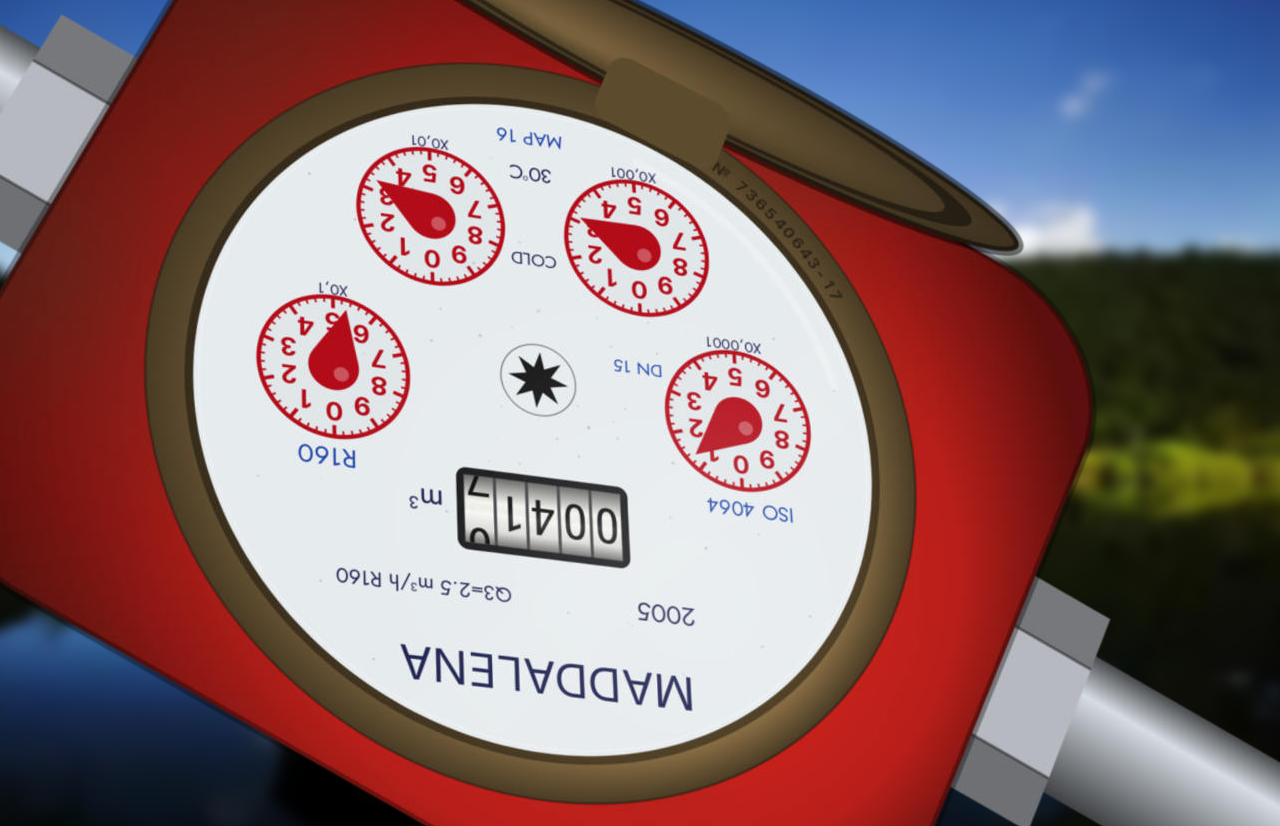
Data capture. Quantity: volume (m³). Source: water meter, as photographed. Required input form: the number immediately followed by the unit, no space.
416.5331m³
